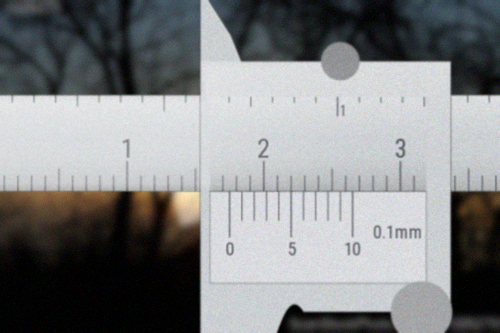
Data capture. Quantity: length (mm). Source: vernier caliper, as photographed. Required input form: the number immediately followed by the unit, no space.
17.5mm
